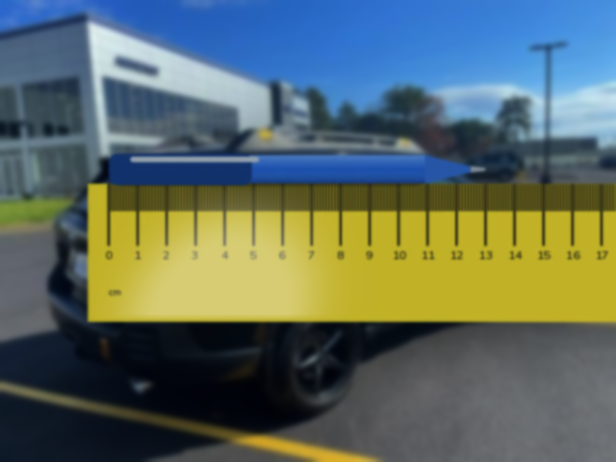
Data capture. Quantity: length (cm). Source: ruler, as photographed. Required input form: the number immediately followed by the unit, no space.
13cm
